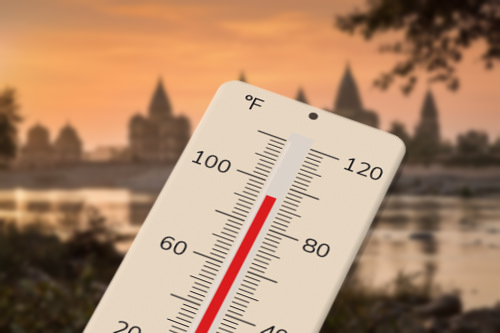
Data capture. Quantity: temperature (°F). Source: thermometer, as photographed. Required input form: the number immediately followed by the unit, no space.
94°F
